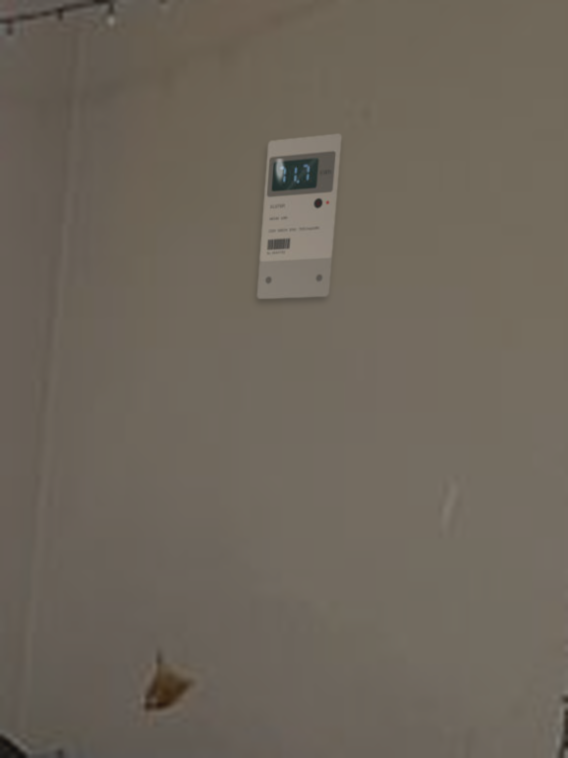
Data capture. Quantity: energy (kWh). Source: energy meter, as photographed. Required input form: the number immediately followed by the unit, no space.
71.7kWh
